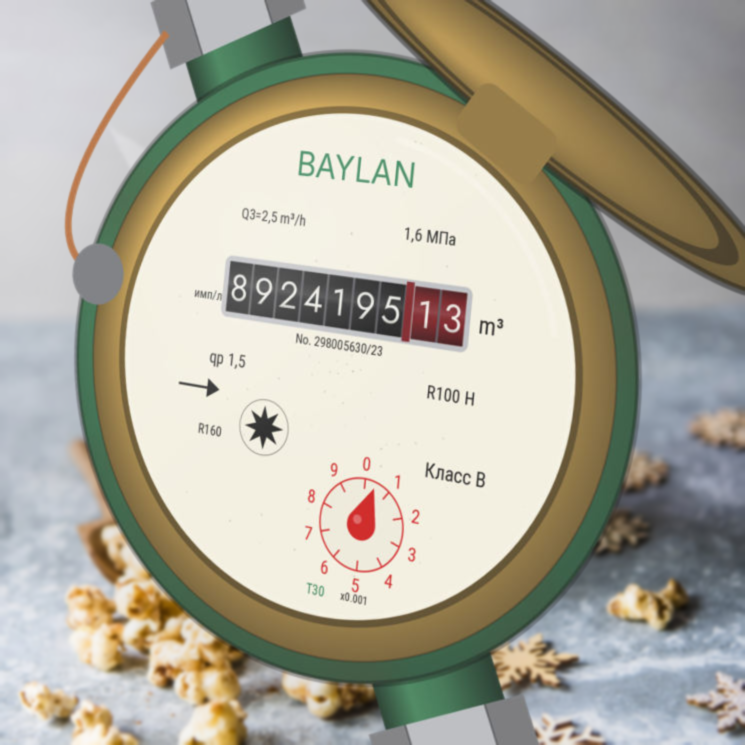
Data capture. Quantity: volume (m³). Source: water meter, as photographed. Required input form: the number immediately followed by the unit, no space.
8924195.130m³
